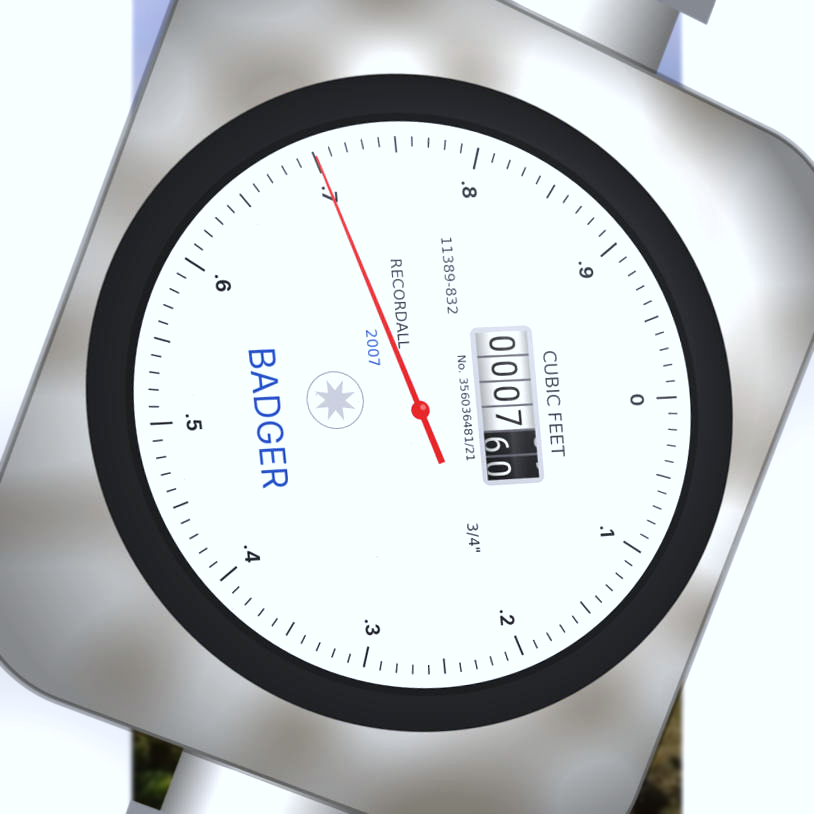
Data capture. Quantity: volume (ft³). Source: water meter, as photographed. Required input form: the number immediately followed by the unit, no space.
759.70ft³
